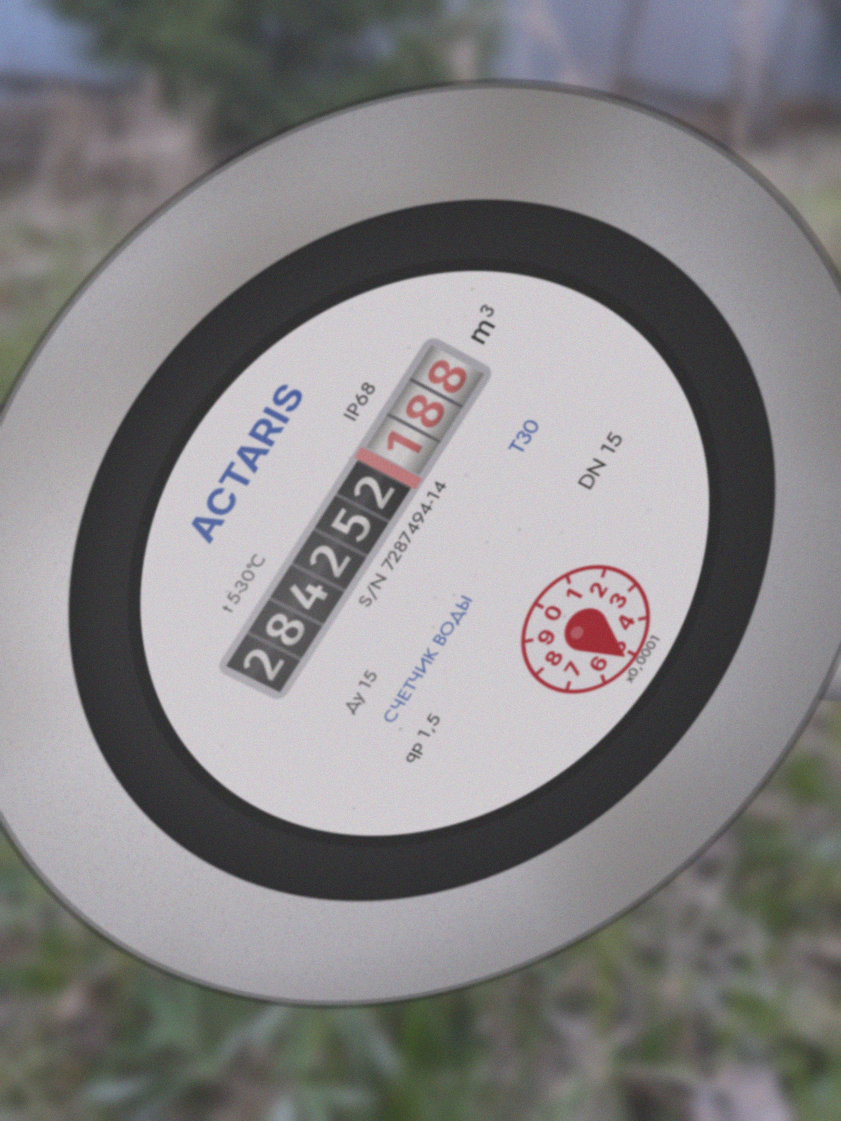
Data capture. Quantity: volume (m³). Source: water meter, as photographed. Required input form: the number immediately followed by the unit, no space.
284252.1885m³
